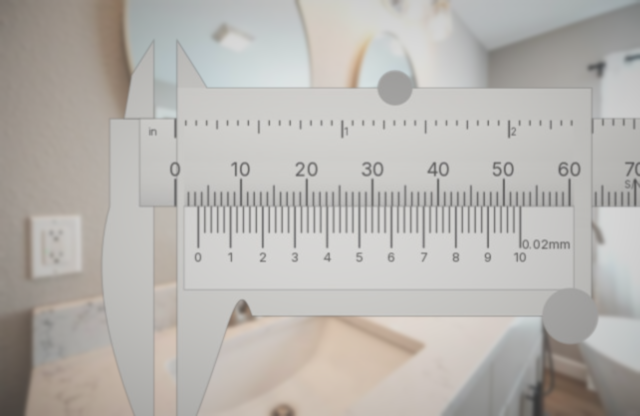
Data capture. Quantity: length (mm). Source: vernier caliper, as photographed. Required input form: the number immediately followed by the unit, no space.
3.5mm
